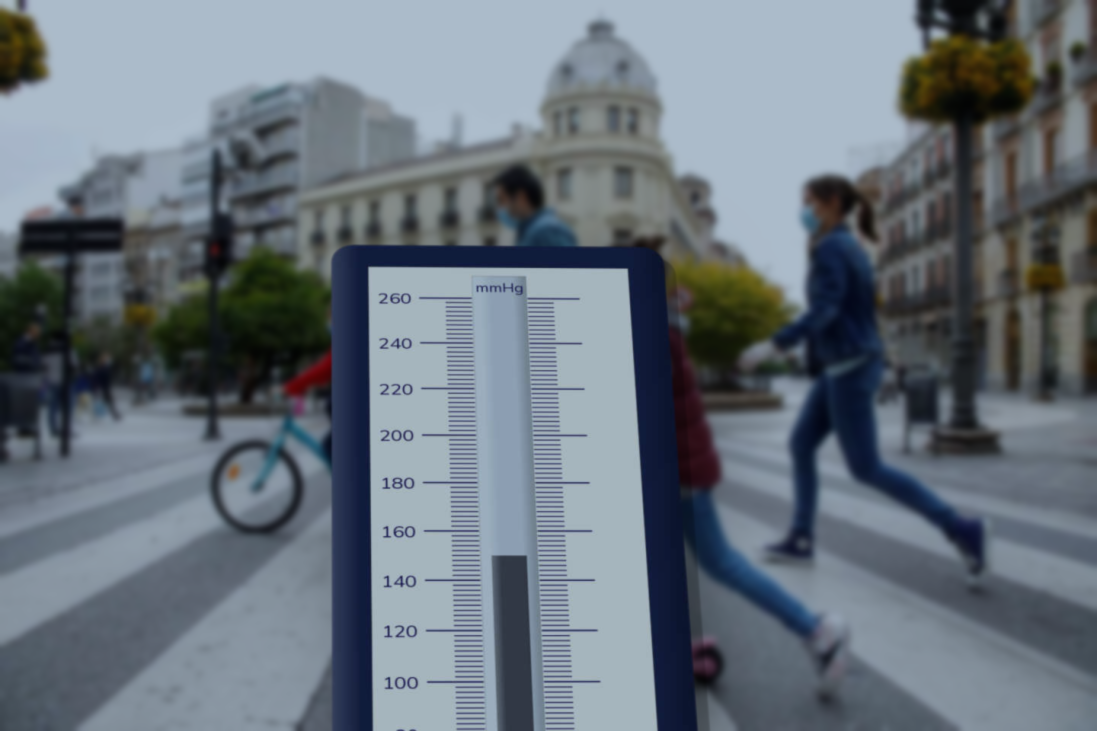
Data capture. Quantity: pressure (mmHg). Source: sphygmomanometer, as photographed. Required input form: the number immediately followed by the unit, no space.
150mmHg
